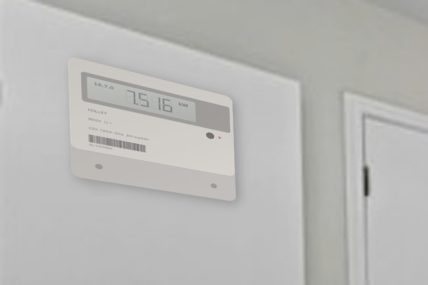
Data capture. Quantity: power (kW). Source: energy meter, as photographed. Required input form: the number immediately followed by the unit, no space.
7.516kW
